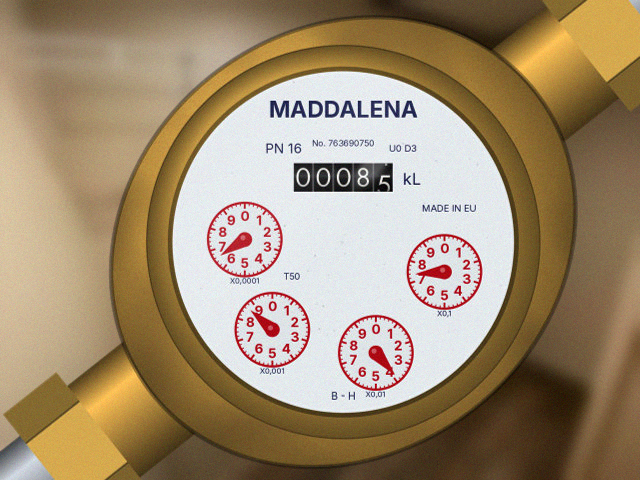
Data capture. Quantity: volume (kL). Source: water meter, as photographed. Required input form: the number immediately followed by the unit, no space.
84.7386kL
